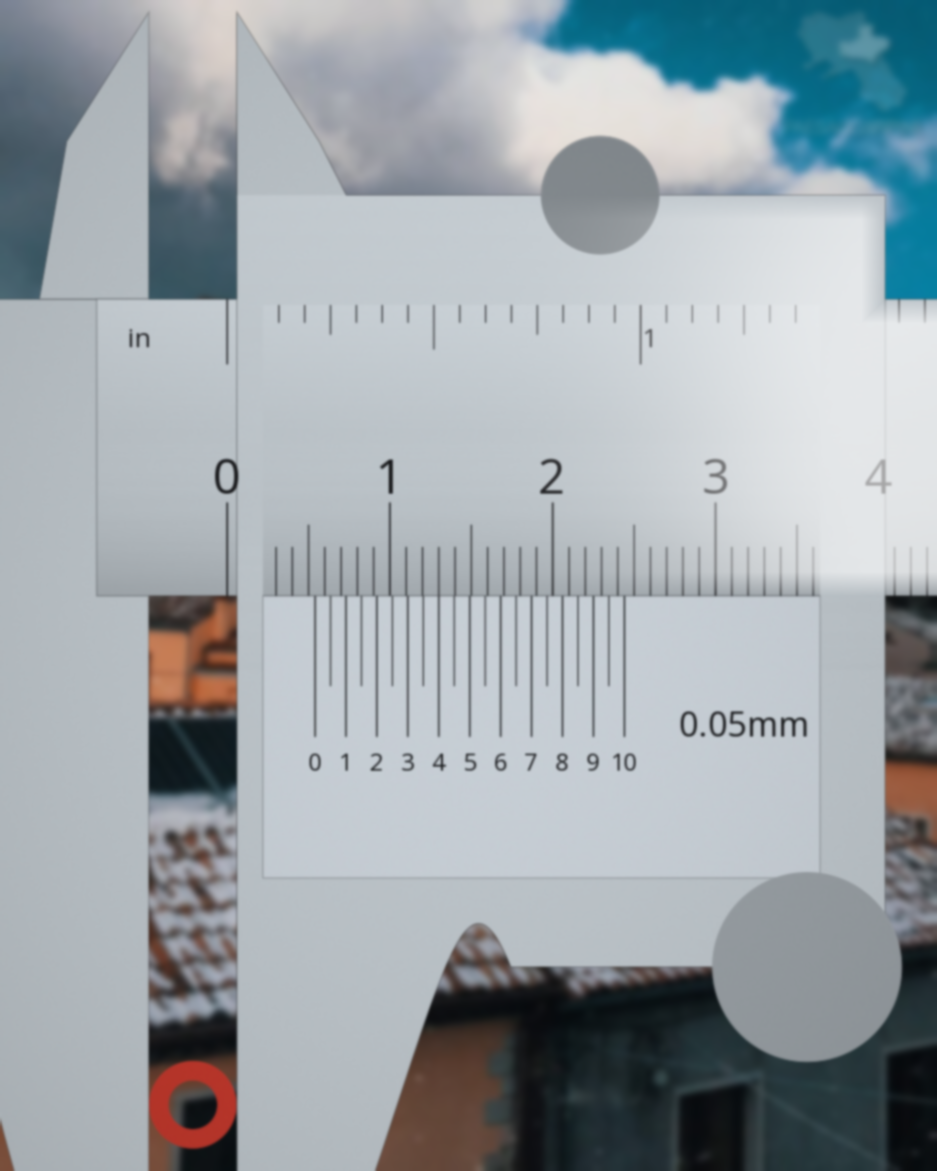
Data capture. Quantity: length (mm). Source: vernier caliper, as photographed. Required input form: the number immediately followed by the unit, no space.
5.4mm
